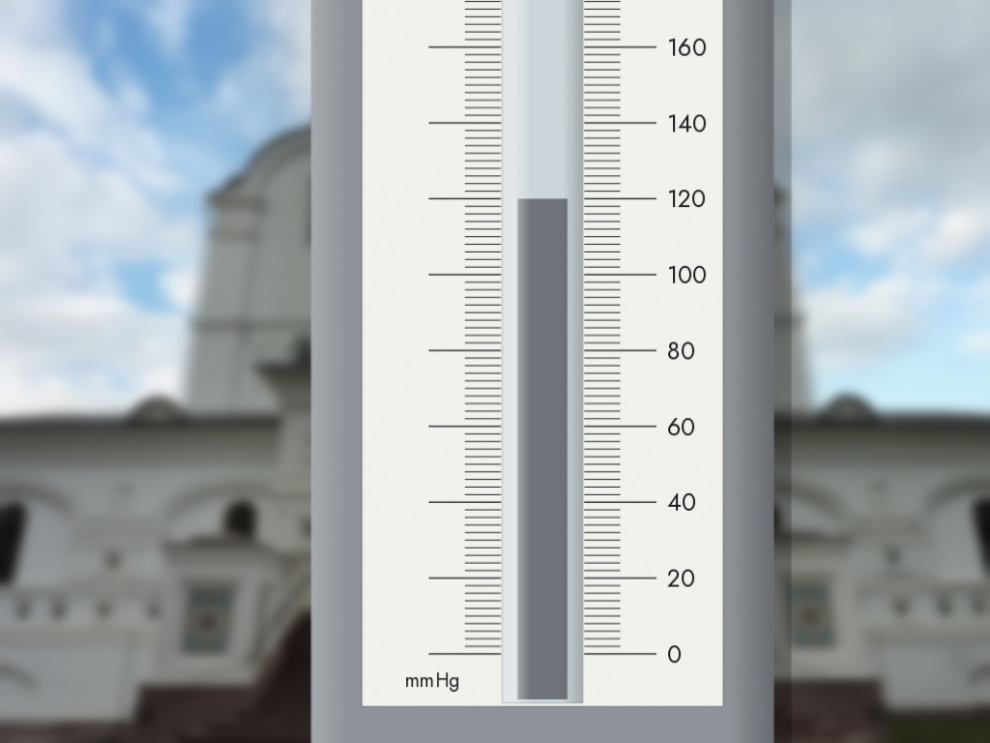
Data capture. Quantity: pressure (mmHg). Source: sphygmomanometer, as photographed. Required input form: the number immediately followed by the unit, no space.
120mmHg
